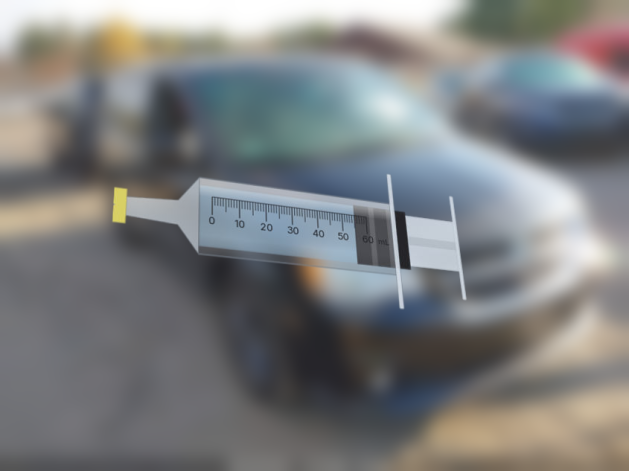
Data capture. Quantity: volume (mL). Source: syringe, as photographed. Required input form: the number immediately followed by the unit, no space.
55mL
